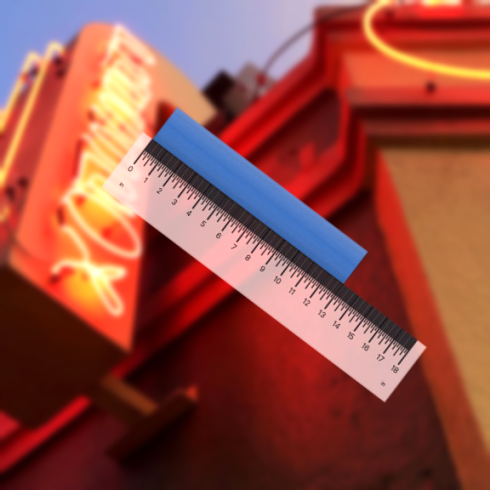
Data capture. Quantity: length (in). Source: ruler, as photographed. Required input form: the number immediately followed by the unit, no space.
13in
